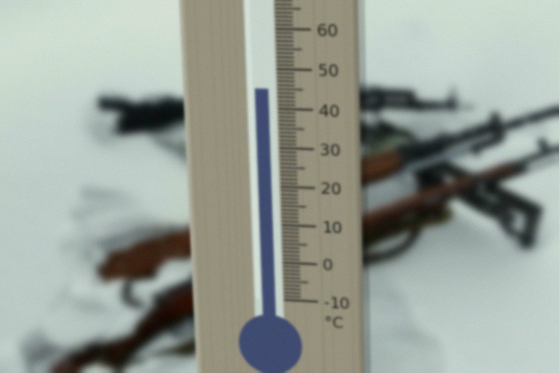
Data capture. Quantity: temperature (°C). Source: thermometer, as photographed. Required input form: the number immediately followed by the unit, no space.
45°C
